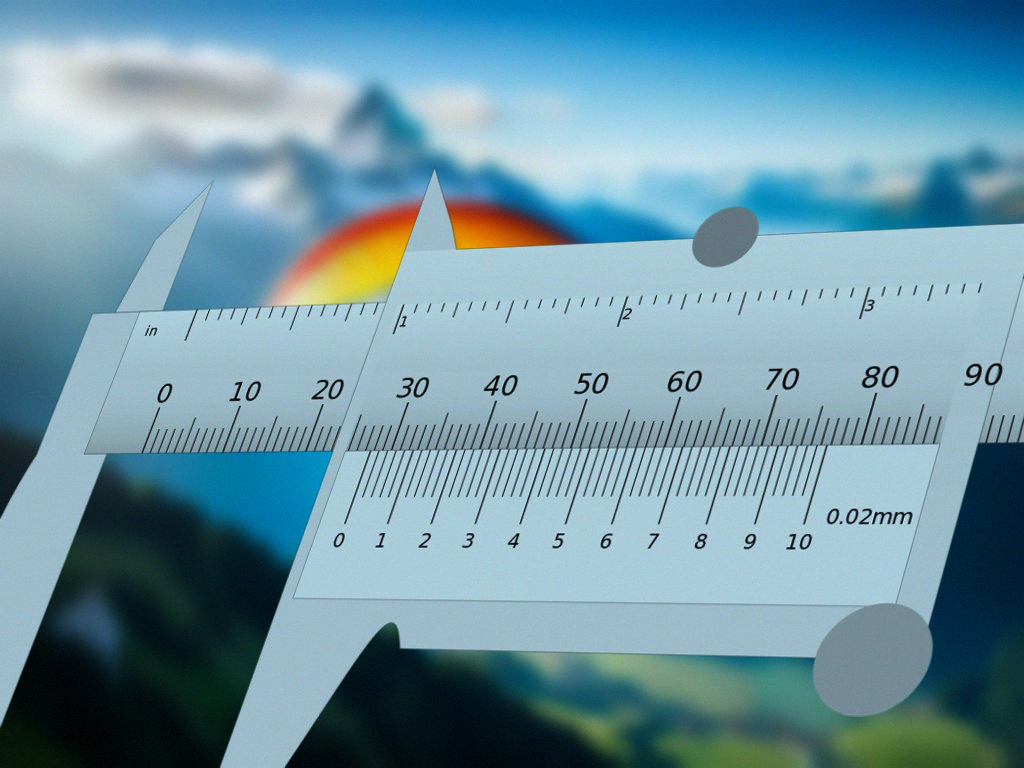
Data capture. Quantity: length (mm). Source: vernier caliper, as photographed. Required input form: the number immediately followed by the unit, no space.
27.6mm
